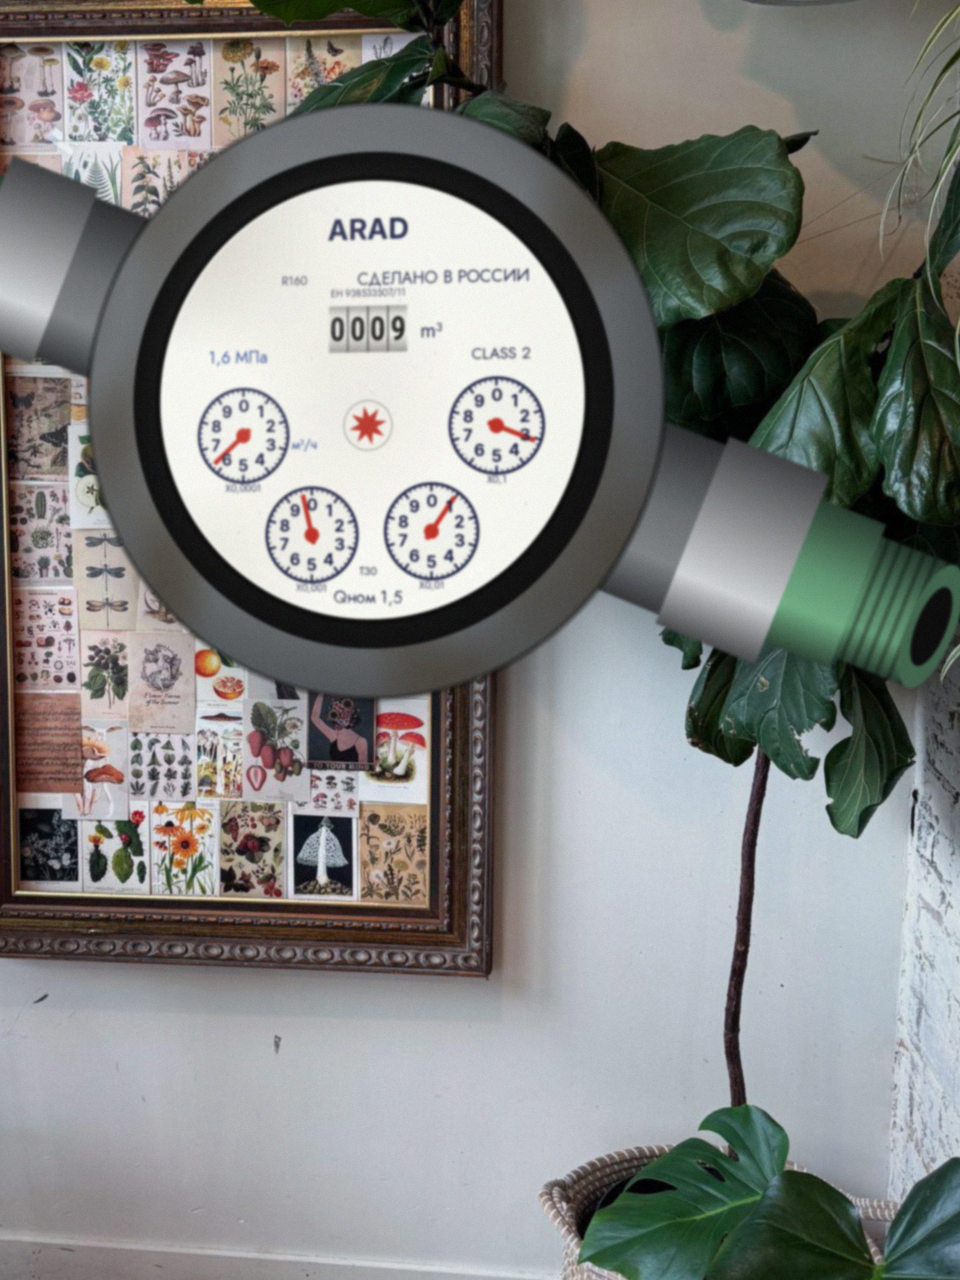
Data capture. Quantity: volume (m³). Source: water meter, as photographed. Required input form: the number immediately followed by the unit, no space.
9.3096m³
